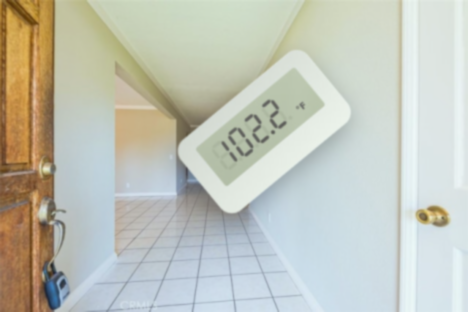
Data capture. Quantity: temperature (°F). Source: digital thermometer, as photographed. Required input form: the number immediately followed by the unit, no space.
102.2°F
